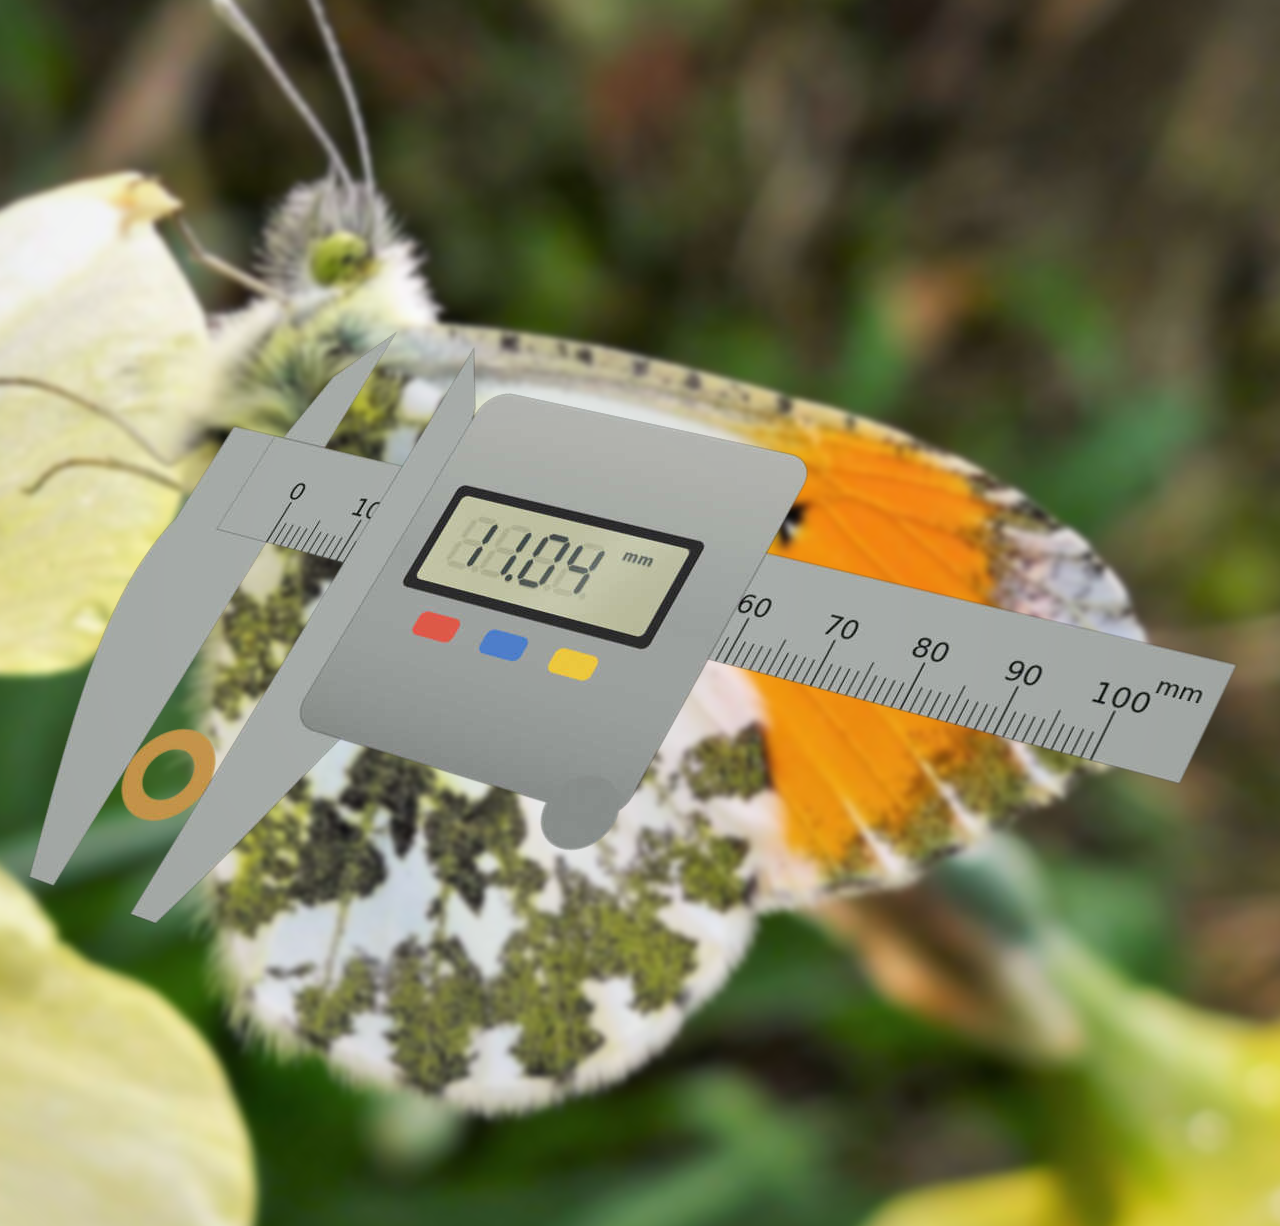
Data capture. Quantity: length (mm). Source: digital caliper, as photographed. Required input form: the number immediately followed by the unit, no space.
11.04mm
